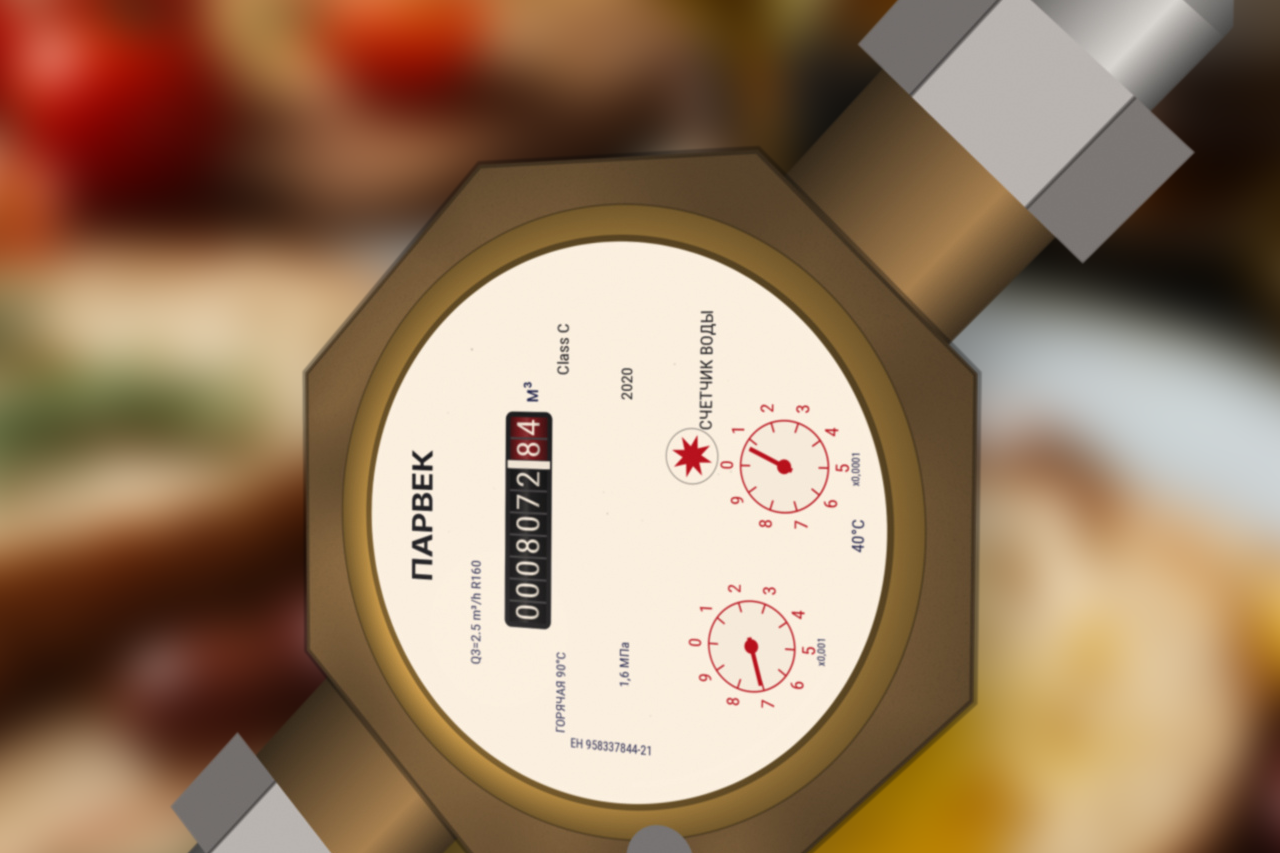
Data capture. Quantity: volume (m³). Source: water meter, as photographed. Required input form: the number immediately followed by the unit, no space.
8072.8470m³
